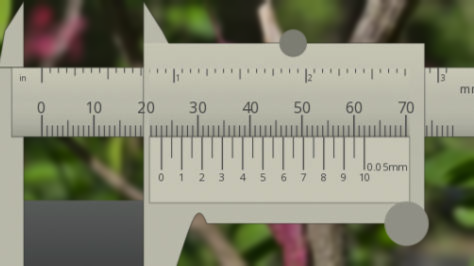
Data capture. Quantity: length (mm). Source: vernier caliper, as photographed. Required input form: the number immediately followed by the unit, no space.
23.0mm
